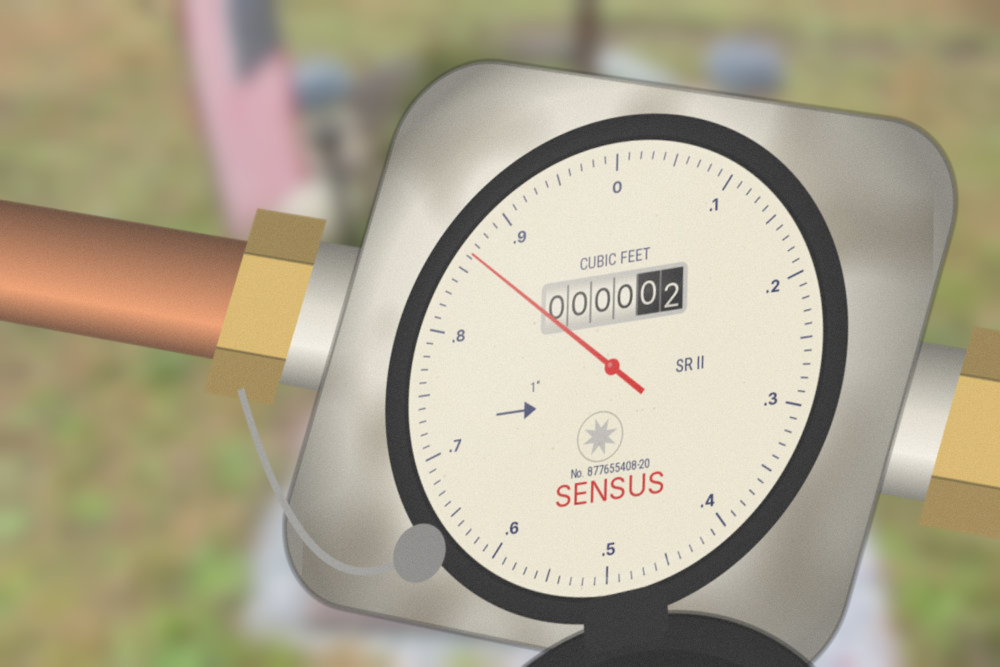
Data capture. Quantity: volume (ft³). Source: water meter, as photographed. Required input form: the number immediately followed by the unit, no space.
1.86ft³
